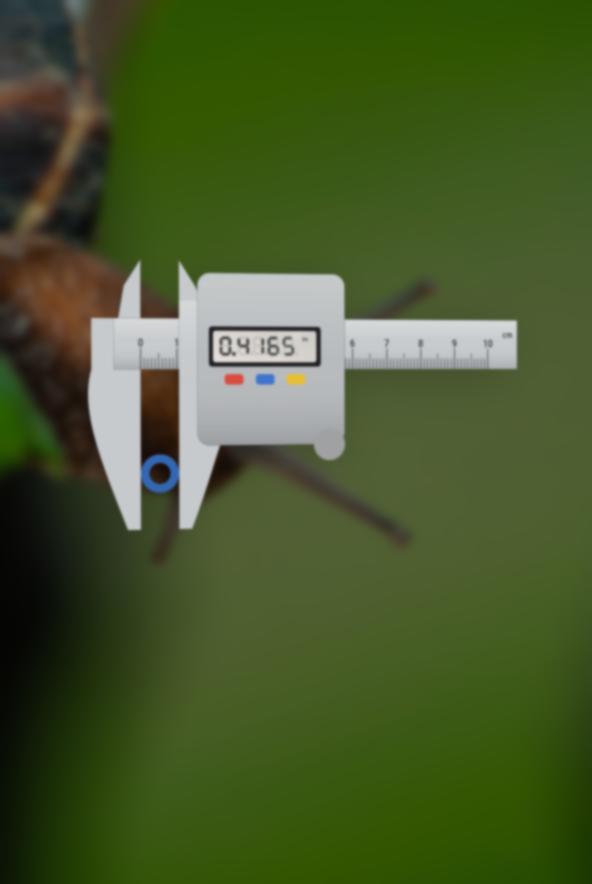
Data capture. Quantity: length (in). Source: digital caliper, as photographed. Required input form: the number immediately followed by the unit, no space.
0.4165in
